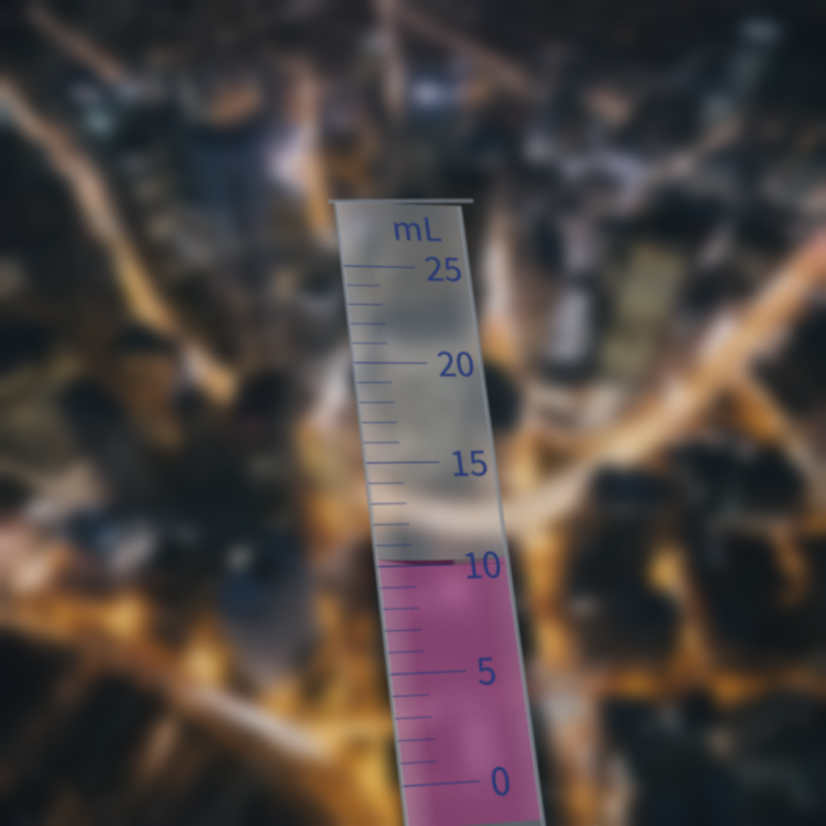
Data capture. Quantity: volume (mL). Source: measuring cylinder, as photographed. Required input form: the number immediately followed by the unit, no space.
10mL
